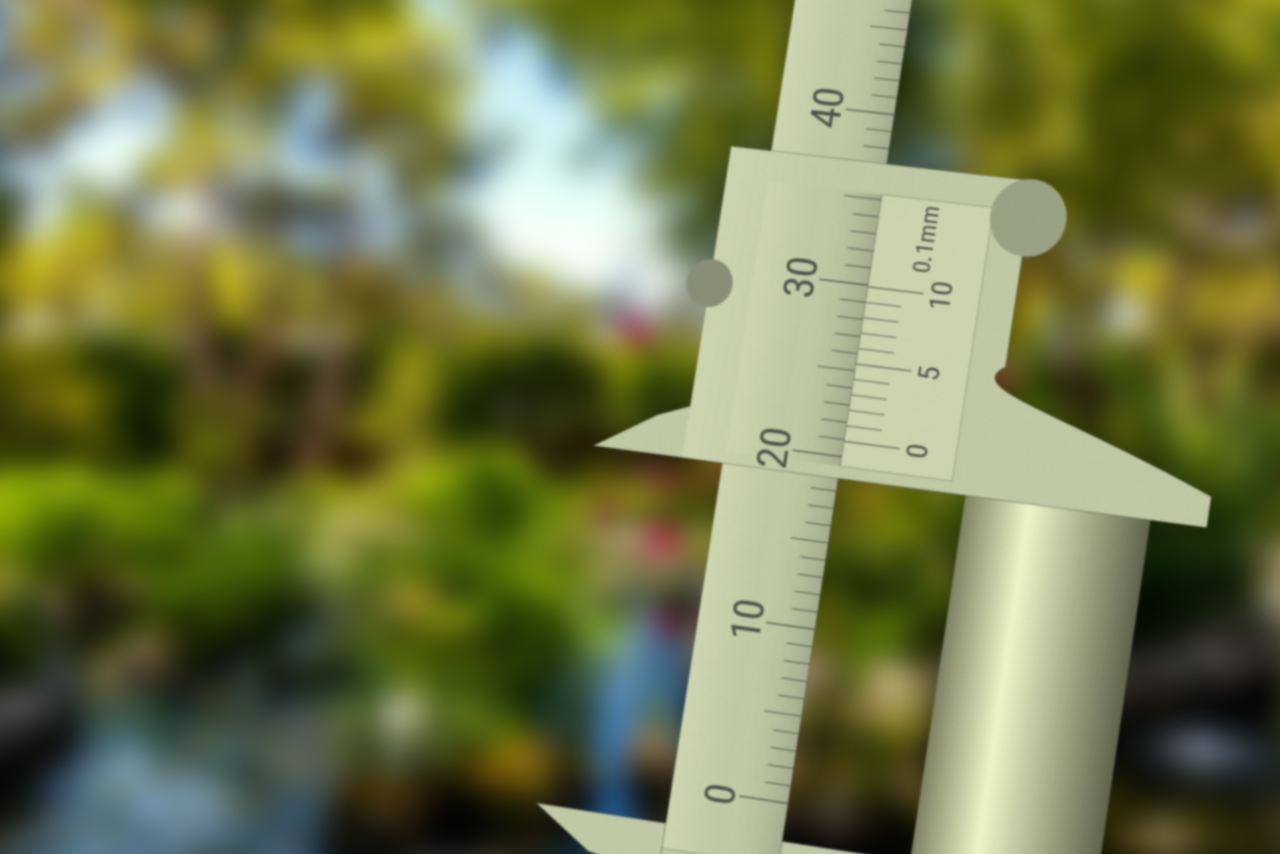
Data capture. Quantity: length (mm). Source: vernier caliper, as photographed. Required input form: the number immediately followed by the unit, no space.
20.9mm
